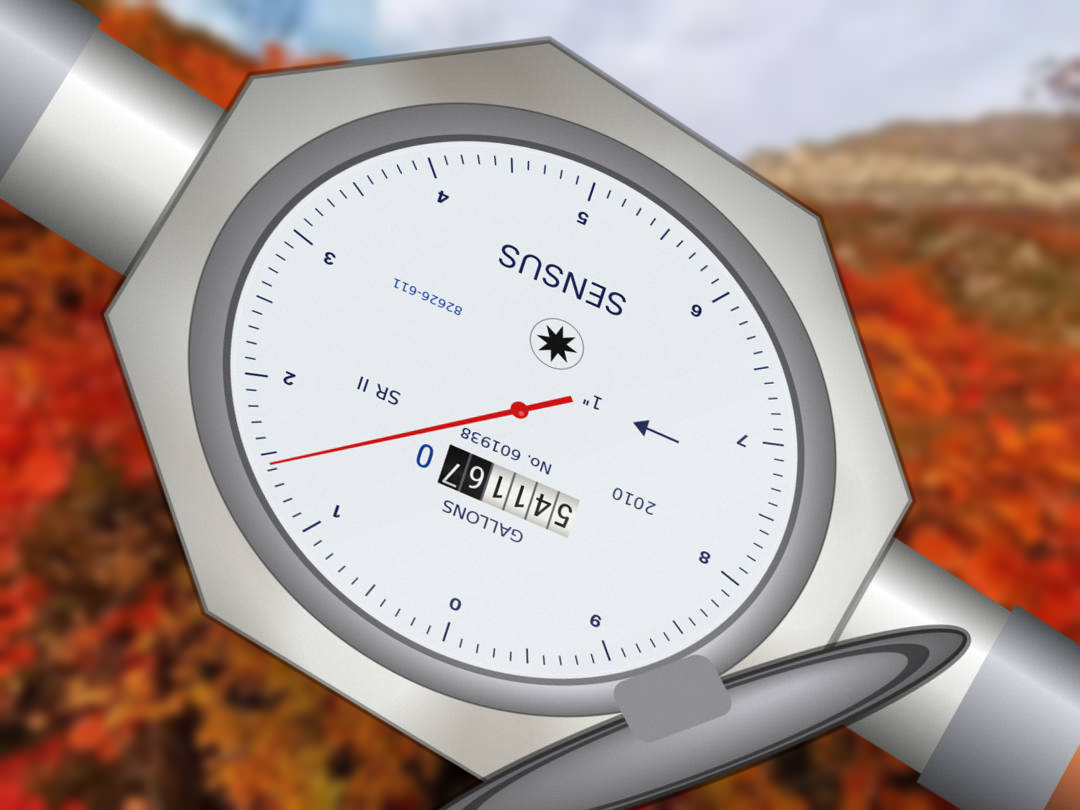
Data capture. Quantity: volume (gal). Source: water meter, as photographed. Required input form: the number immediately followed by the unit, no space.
5411671.4gal
